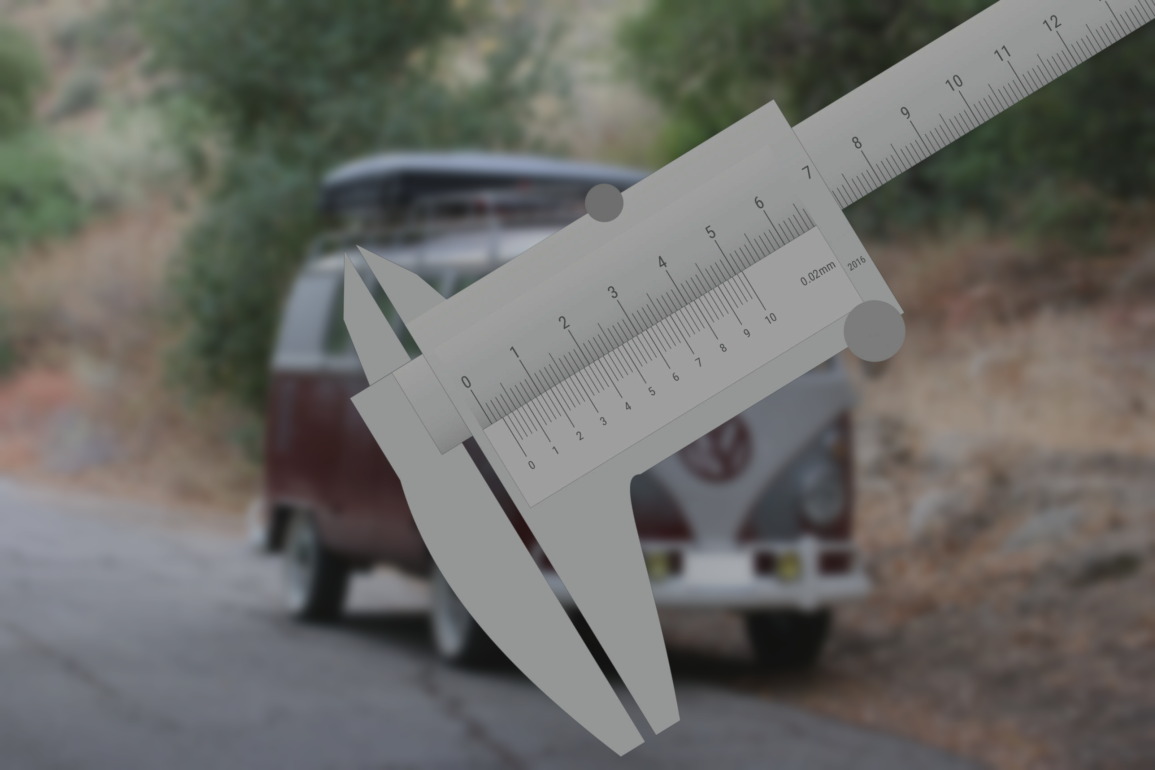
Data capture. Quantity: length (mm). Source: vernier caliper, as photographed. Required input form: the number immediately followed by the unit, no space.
2.2mm
